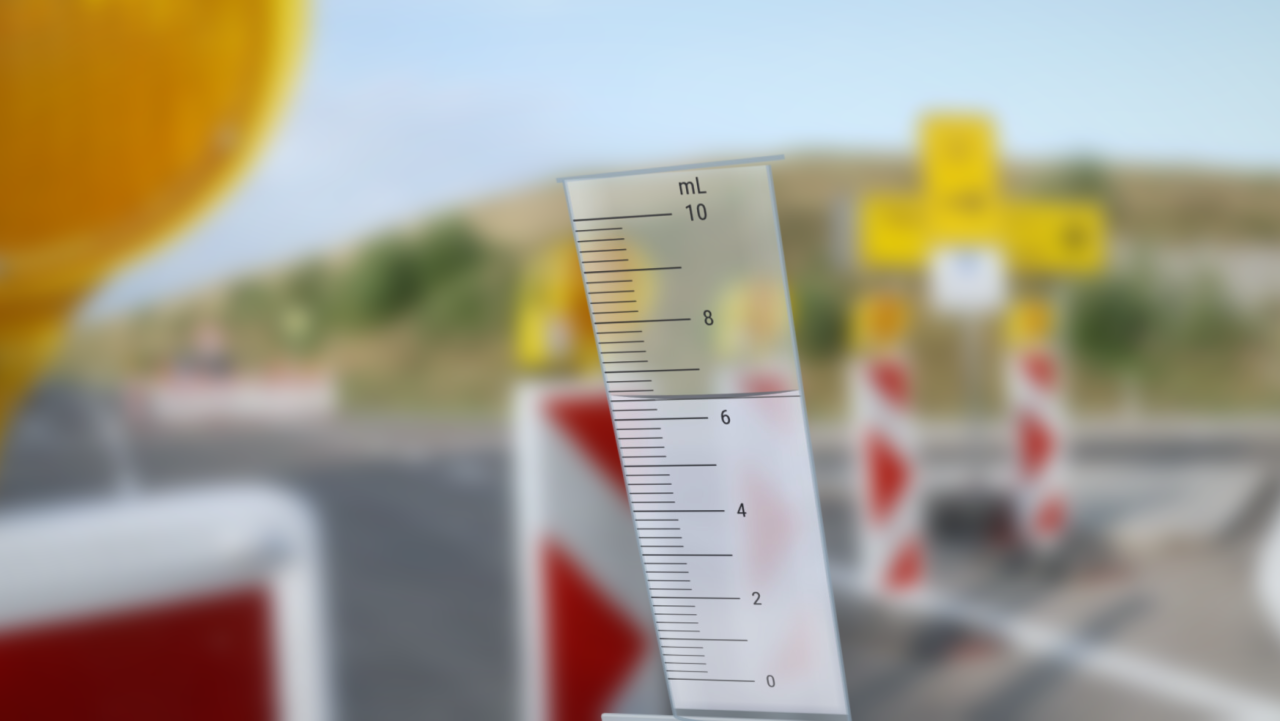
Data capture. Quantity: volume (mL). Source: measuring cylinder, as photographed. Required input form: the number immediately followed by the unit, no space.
6.4mL
